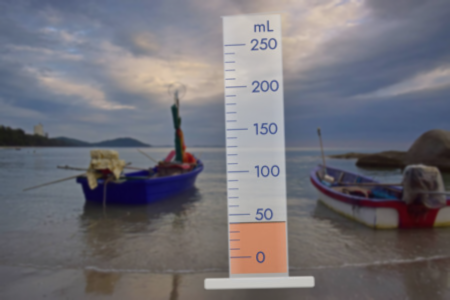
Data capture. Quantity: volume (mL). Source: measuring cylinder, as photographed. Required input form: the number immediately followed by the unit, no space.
40mL
